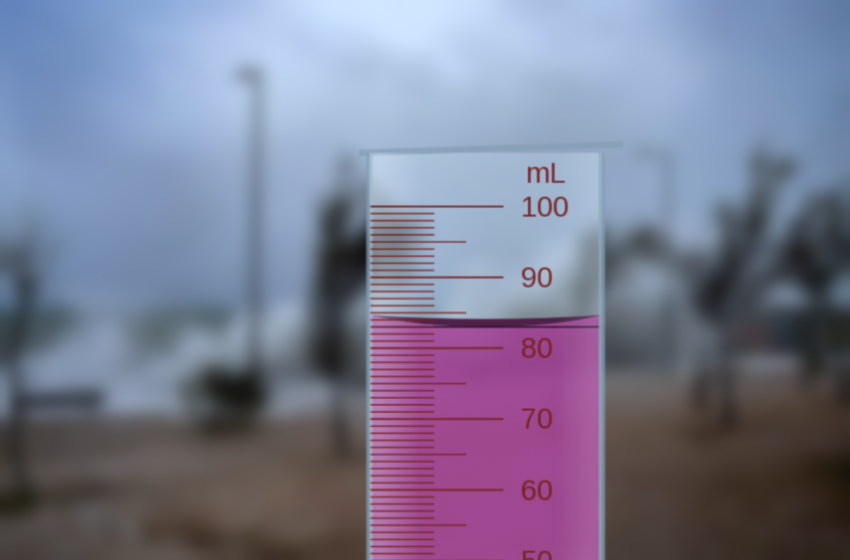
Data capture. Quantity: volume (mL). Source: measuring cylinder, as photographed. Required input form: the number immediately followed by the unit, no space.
83mL
